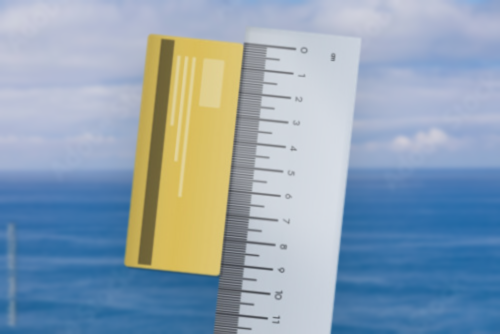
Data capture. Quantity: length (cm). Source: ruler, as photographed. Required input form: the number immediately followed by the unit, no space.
9.5cm
